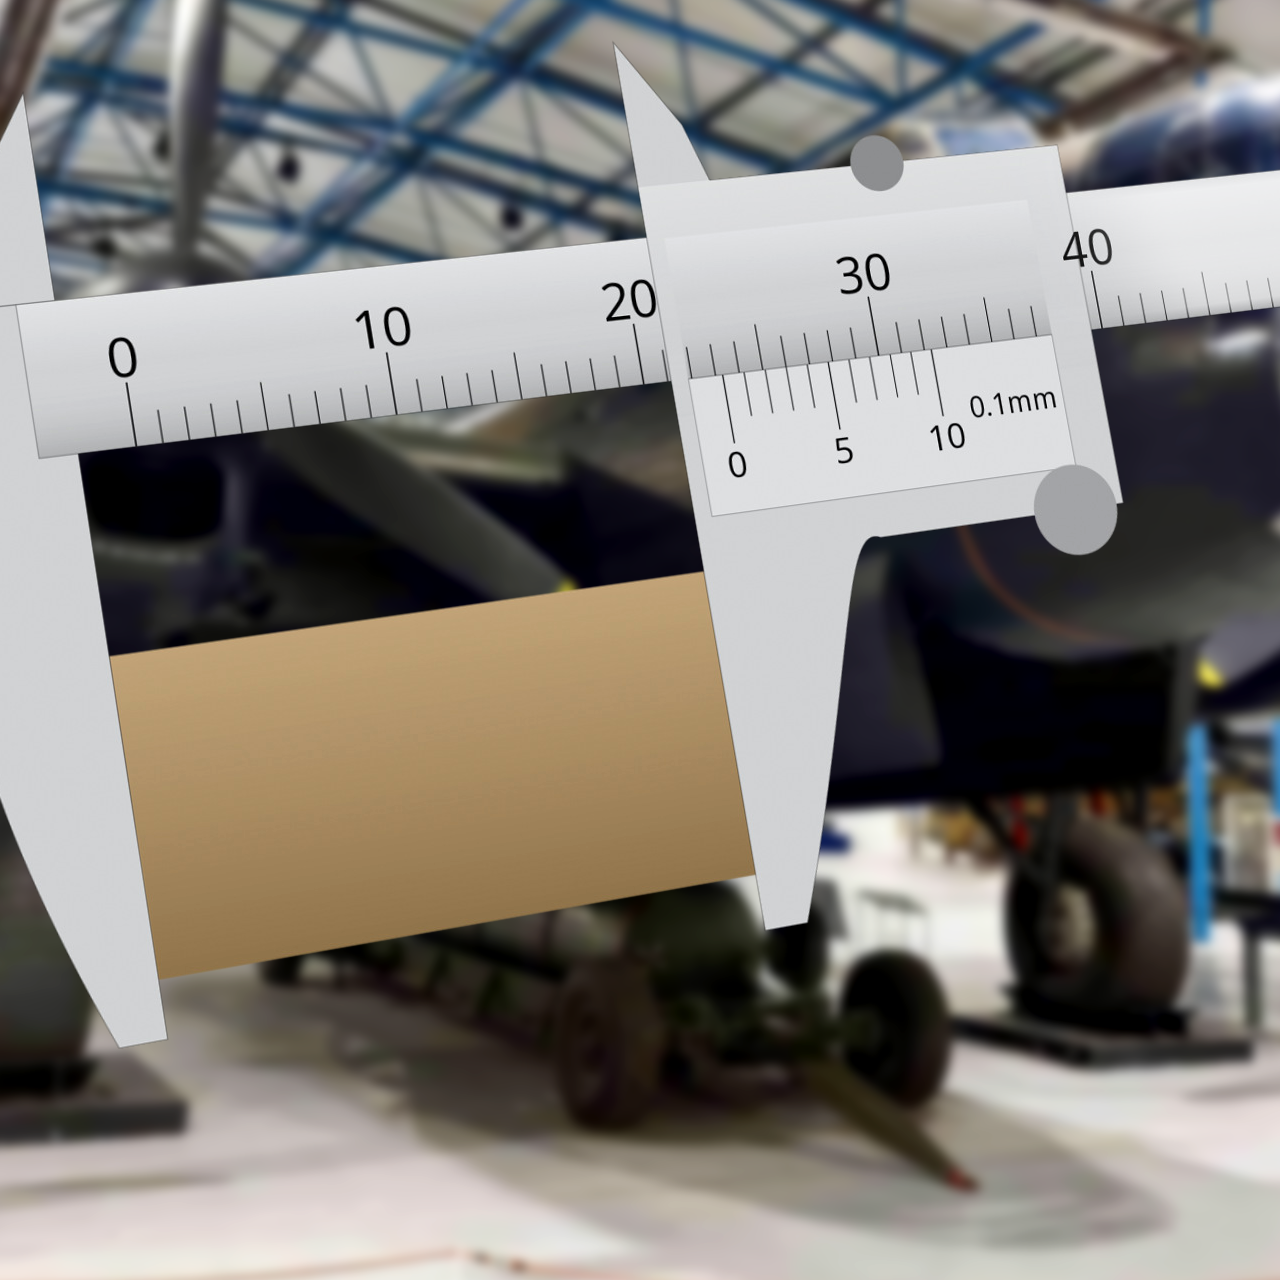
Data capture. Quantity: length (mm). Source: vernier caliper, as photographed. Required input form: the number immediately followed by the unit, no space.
23.3mm
